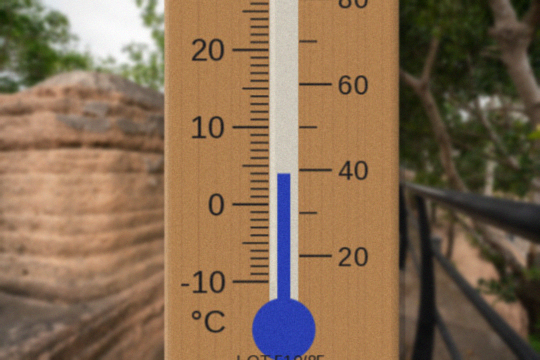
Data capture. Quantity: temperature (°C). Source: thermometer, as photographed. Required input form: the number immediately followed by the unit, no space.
4°C
